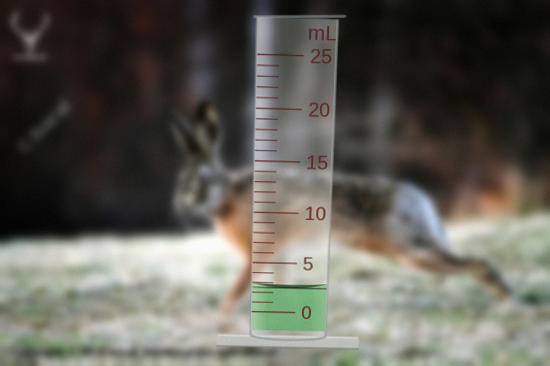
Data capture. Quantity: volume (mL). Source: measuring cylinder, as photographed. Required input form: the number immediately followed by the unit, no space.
2.5mL
